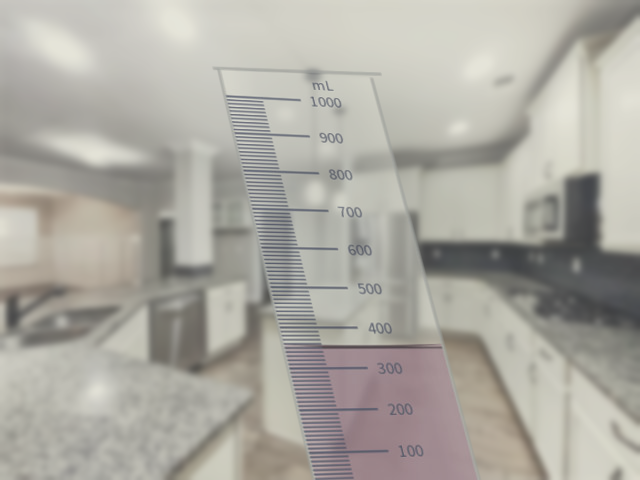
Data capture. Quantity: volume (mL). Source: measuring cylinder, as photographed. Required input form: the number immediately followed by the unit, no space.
350mL
